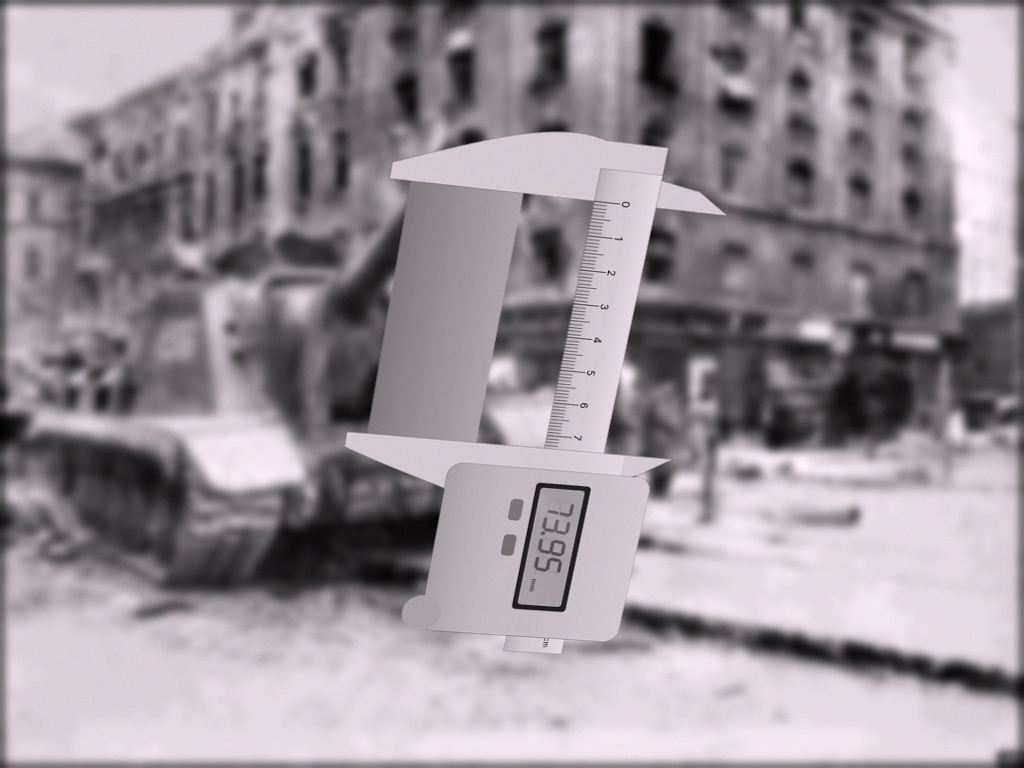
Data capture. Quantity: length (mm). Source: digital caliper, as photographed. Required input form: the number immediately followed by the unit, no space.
73.95mm
